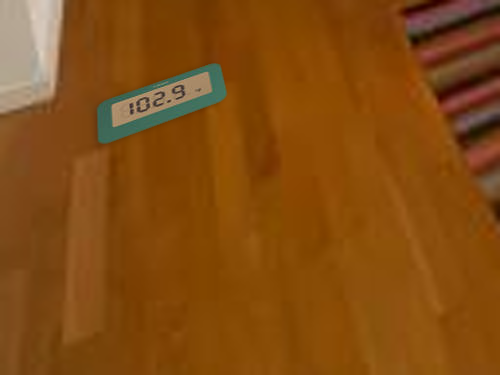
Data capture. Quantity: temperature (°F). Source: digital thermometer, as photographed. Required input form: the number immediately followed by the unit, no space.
102.9°F
